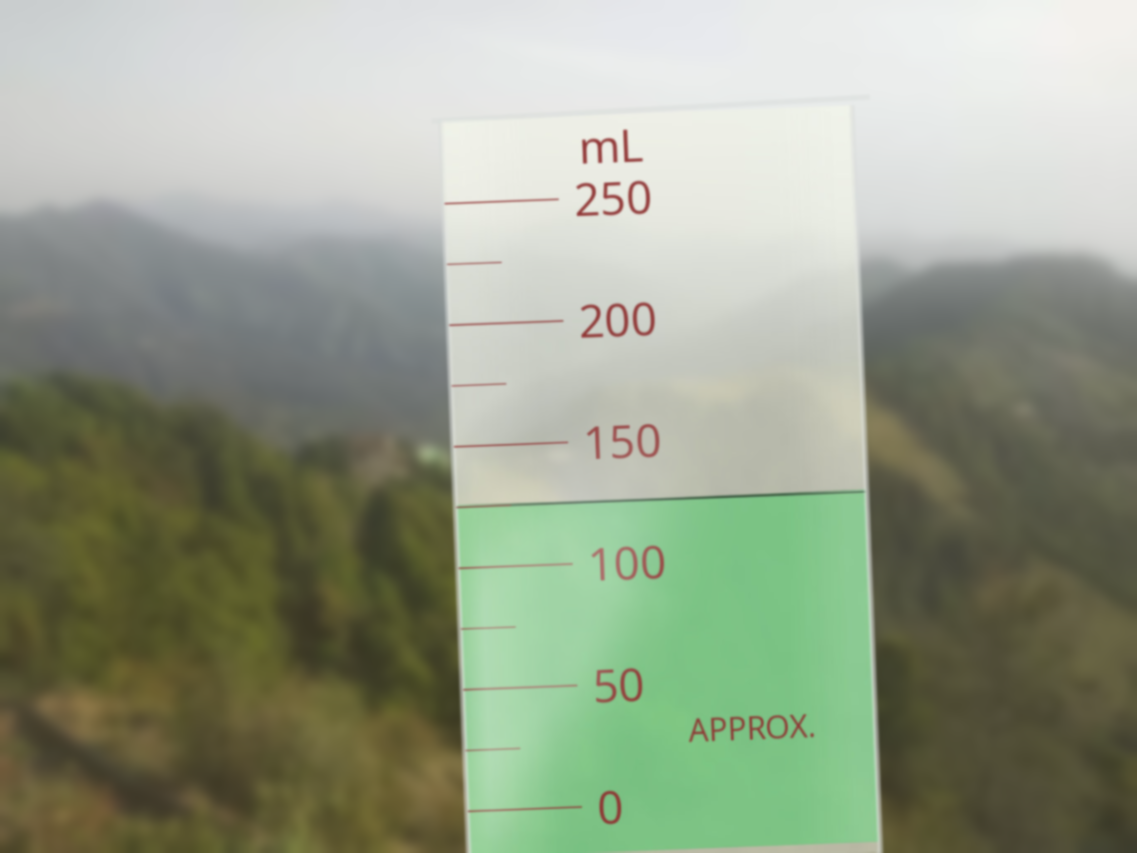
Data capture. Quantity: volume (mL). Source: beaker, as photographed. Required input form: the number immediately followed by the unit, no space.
125mL
